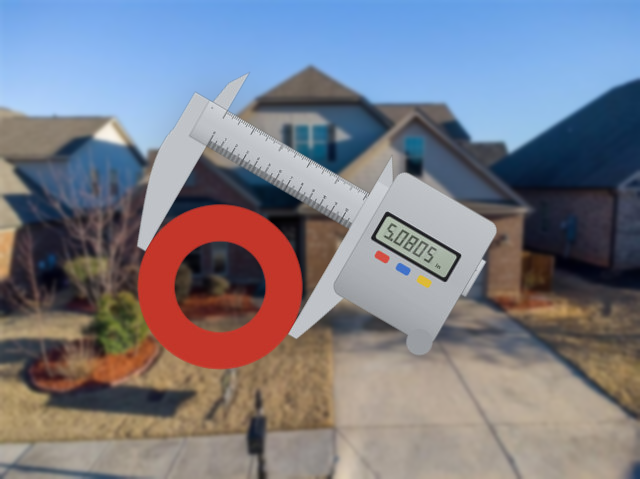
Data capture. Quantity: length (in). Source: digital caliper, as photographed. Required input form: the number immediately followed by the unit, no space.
5.0805in
